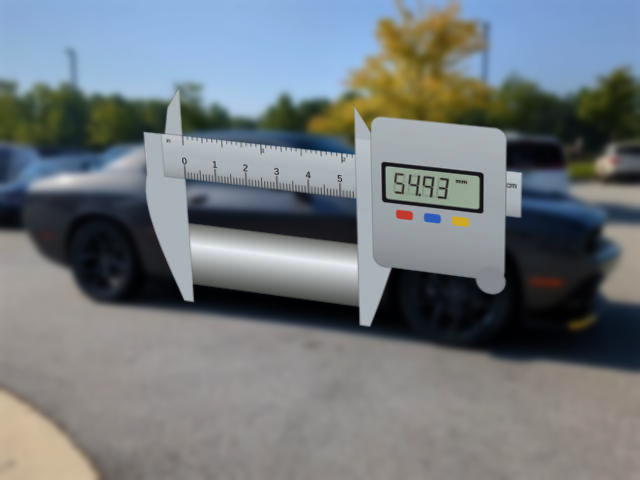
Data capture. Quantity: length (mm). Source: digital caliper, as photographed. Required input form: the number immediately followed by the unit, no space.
54.93mm
